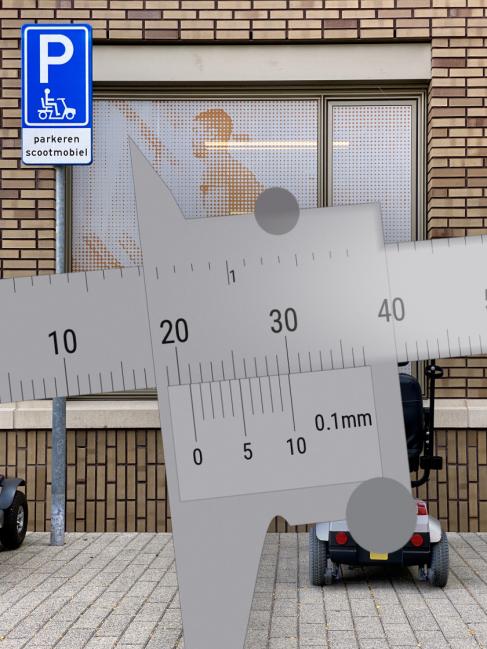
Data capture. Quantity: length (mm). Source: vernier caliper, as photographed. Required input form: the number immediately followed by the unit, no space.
20.9mm
